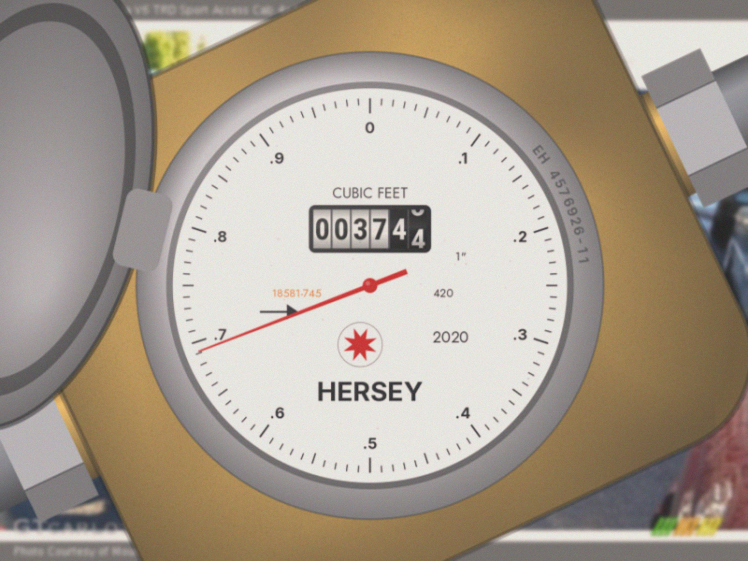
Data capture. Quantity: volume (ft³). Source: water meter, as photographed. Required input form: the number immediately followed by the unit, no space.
3743.69ft³
